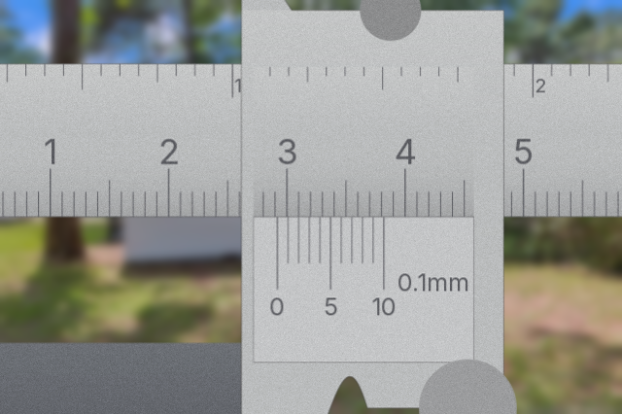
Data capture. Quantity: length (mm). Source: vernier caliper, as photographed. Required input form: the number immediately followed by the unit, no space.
29.2mm
